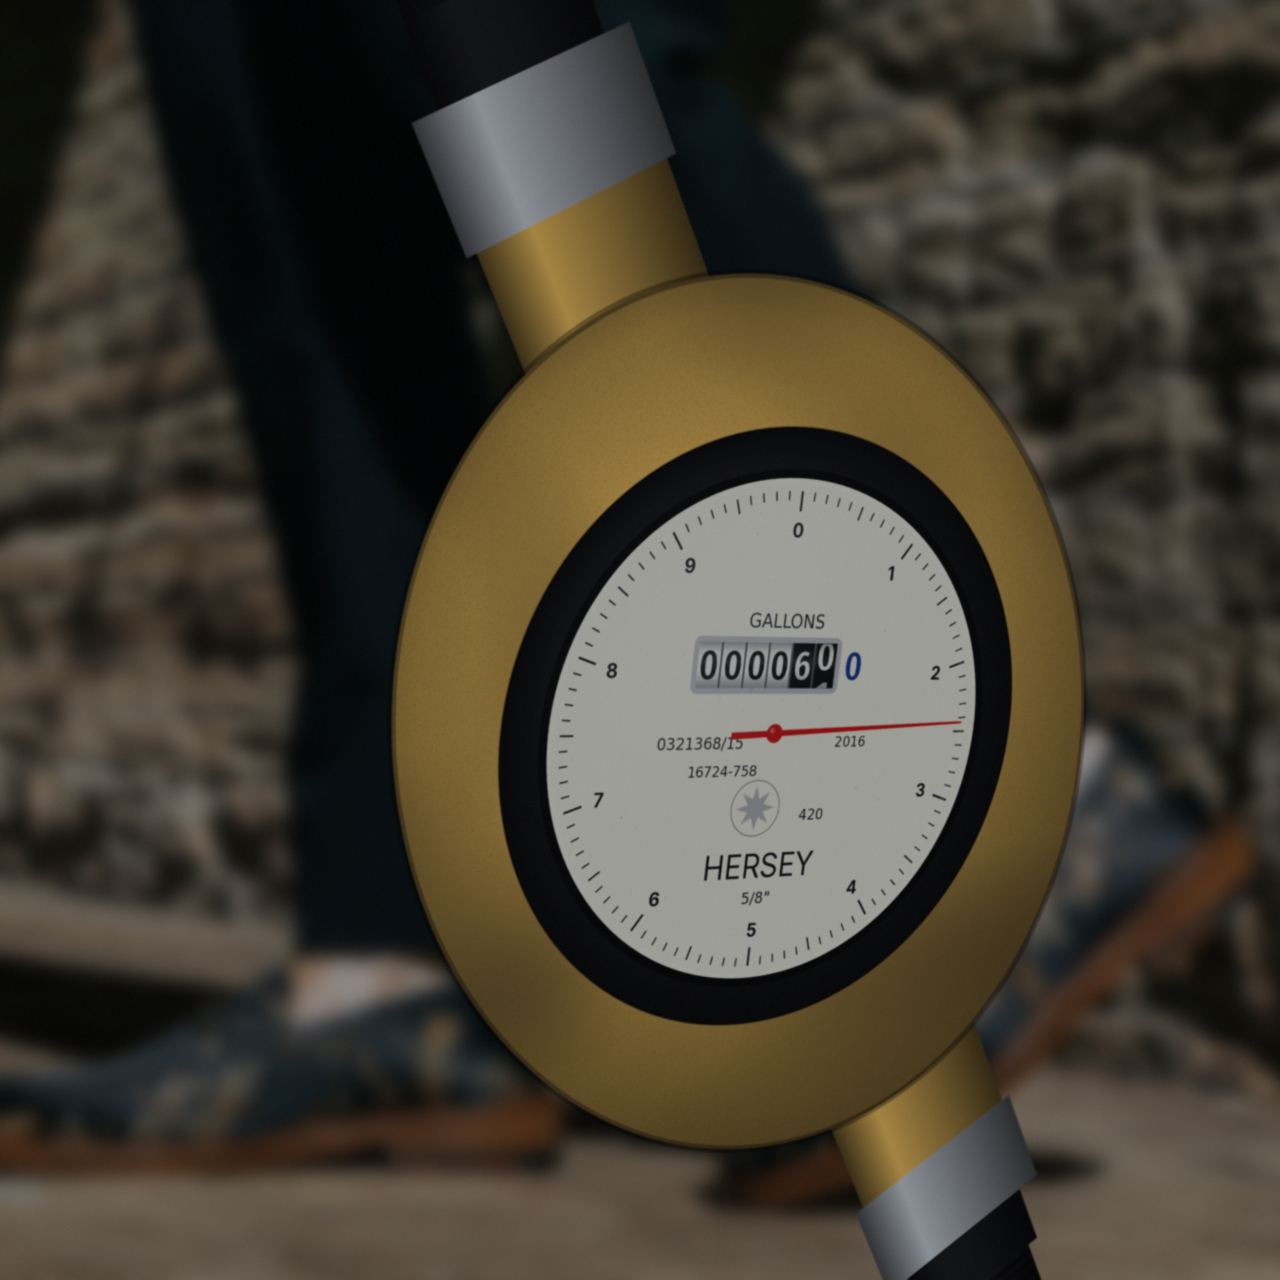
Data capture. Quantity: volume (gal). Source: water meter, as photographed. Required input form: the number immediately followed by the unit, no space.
602.4gal
